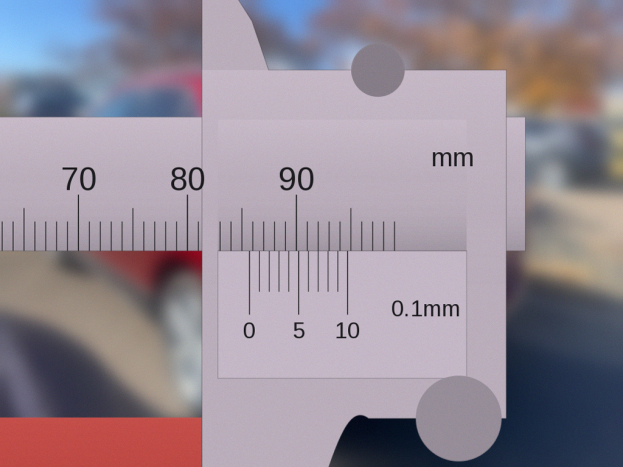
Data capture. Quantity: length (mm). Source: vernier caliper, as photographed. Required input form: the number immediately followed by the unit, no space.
85.7mm
